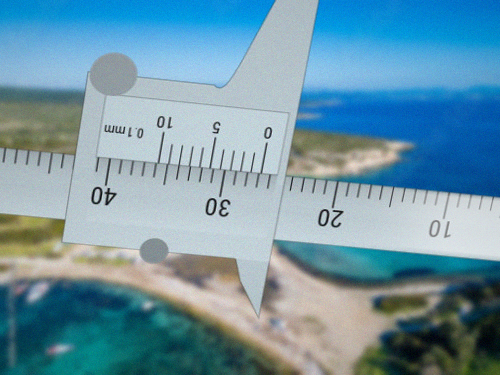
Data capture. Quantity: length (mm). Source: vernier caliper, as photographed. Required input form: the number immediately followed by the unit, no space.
26.8mm
